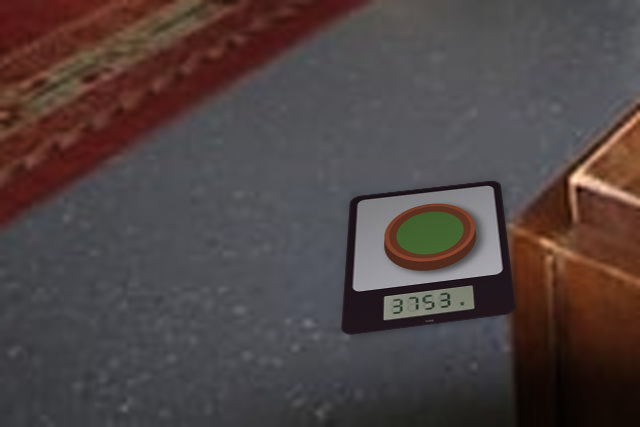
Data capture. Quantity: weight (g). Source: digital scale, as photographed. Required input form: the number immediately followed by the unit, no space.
3753g
